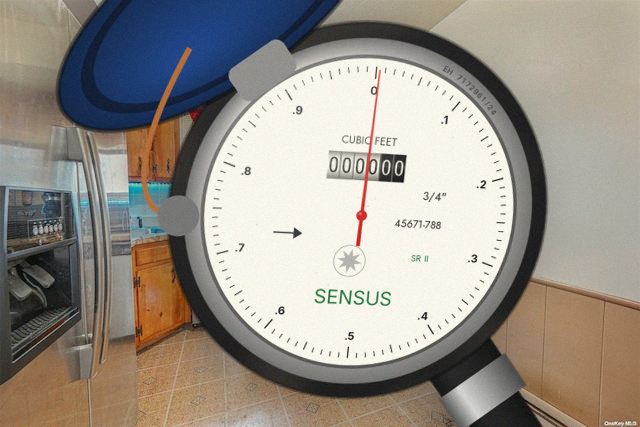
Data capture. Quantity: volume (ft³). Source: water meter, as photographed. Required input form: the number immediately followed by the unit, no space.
0.00ft³
